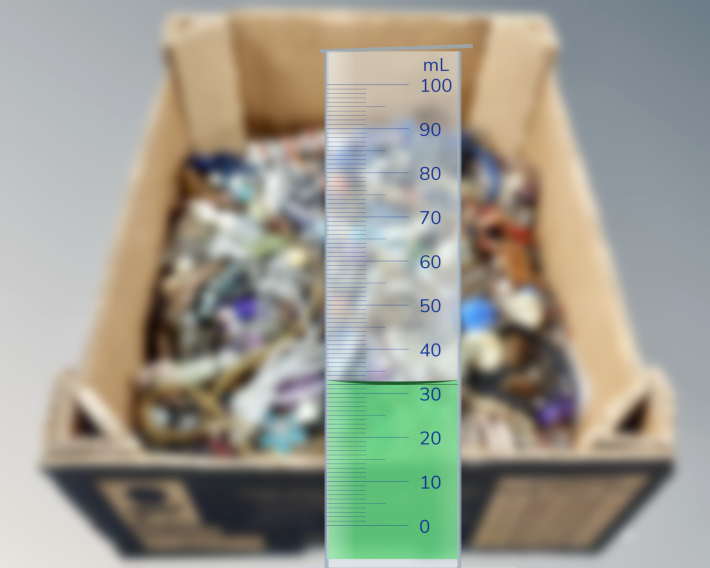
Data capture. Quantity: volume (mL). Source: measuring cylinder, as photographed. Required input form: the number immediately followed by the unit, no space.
32mL
